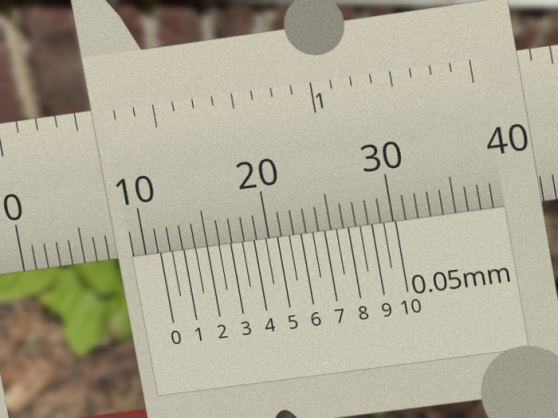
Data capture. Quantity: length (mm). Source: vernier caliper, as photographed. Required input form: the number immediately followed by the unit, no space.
11.2mm
